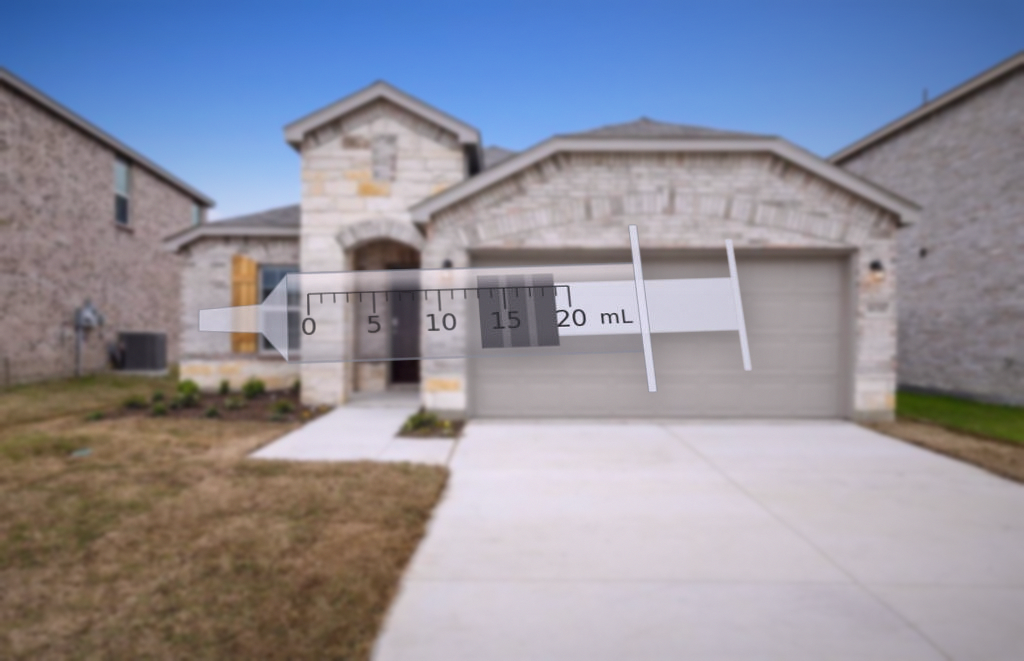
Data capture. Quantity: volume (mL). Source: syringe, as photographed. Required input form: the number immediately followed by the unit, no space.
13mL
